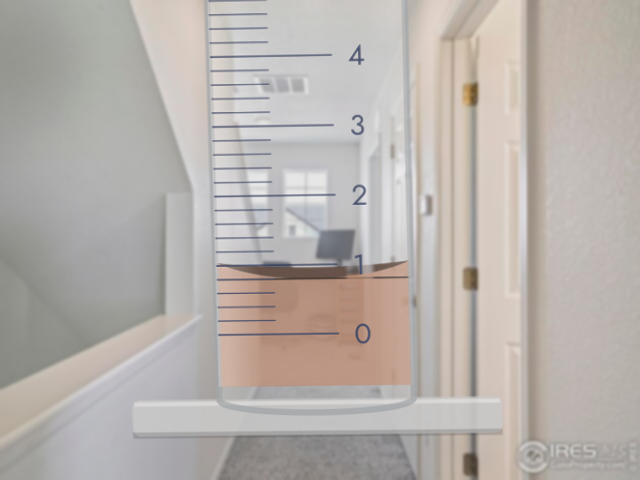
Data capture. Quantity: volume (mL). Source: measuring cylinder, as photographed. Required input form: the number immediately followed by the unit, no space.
0.8mL
